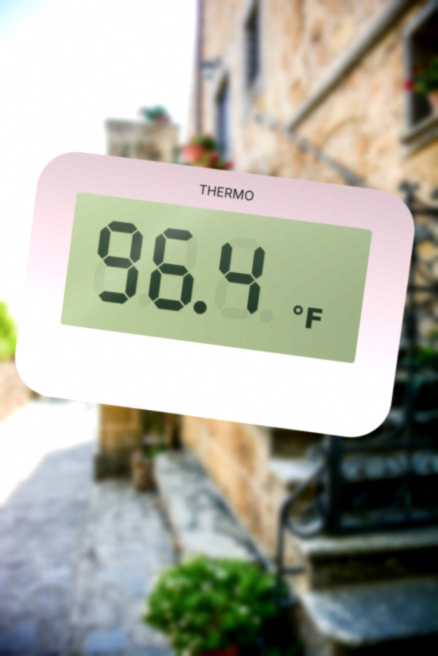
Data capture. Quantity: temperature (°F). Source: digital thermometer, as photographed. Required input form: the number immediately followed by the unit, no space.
96.4°F
